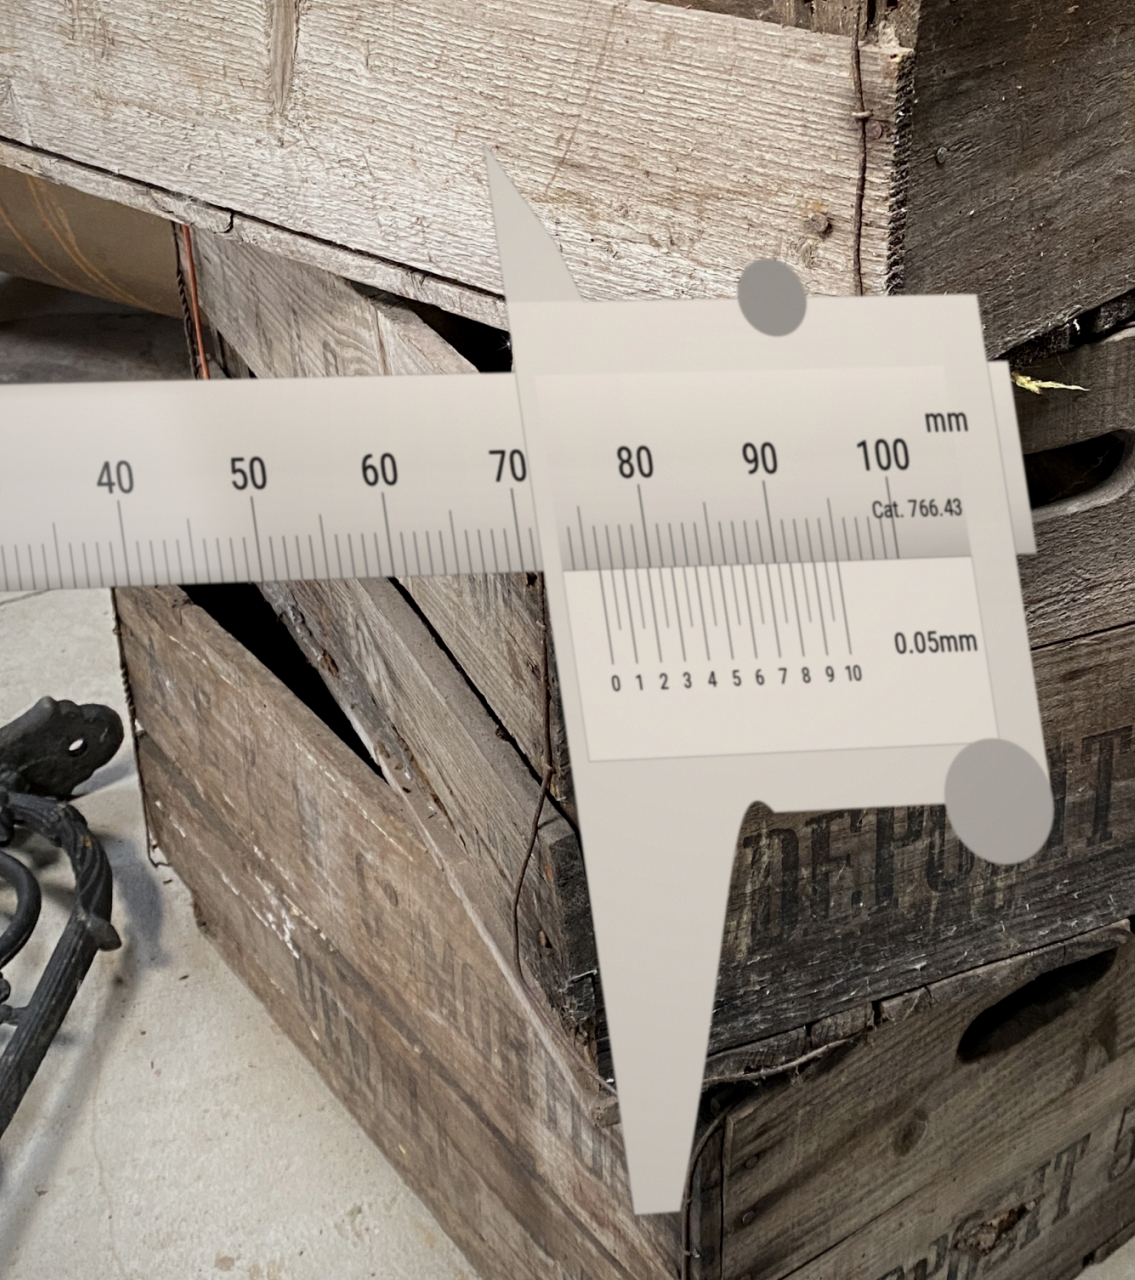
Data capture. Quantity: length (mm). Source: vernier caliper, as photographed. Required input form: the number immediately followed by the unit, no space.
76.0mm
